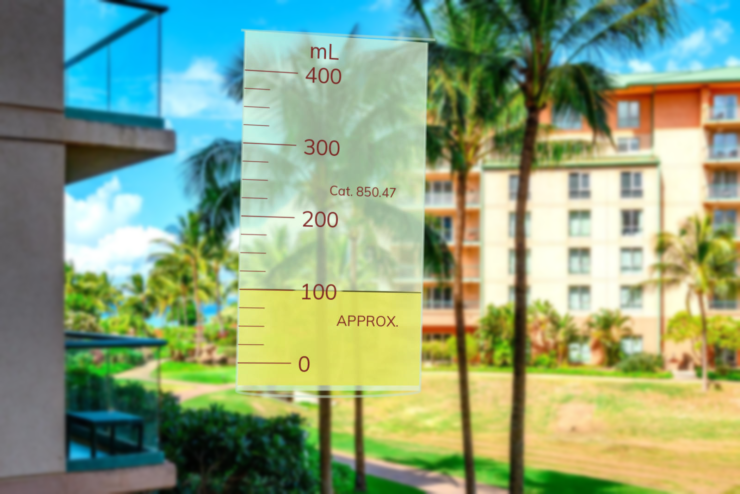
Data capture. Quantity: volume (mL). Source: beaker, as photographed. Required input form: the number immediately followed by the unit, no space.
100mL
